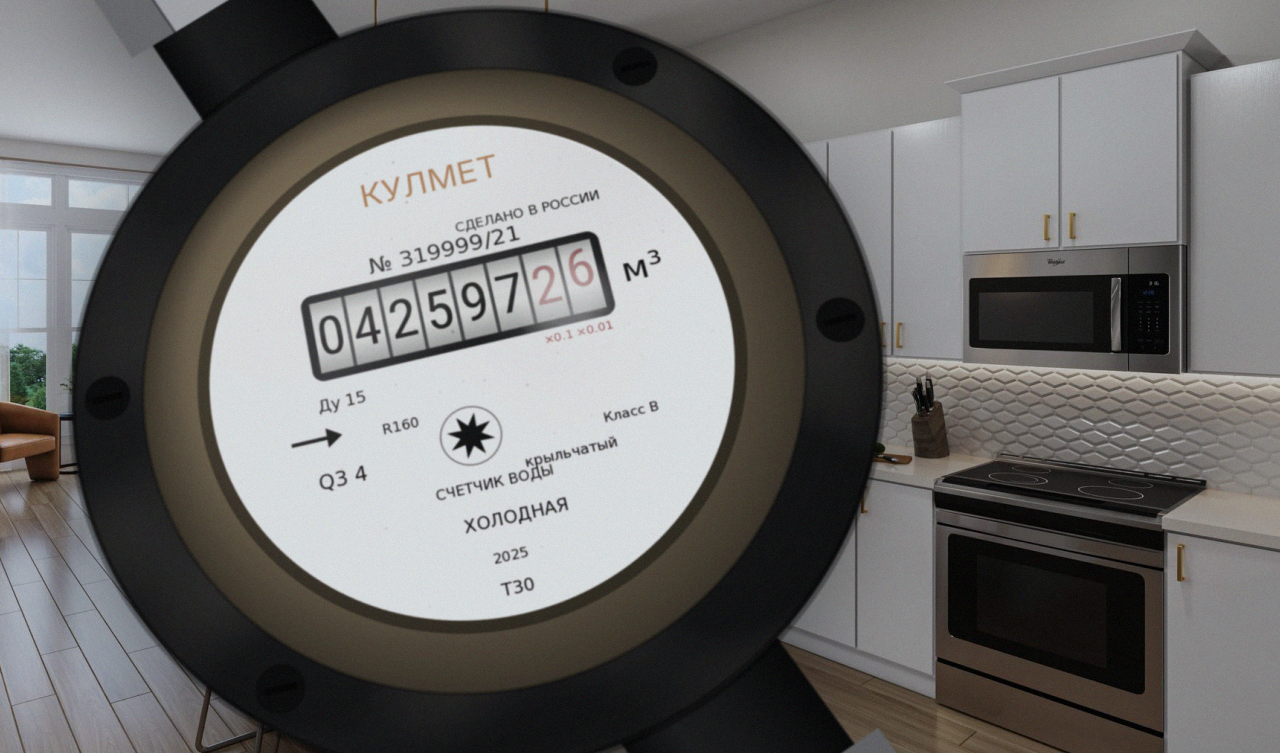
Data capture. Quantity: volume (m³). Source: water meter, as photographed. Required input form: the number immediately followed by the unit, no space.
42597.26m³
